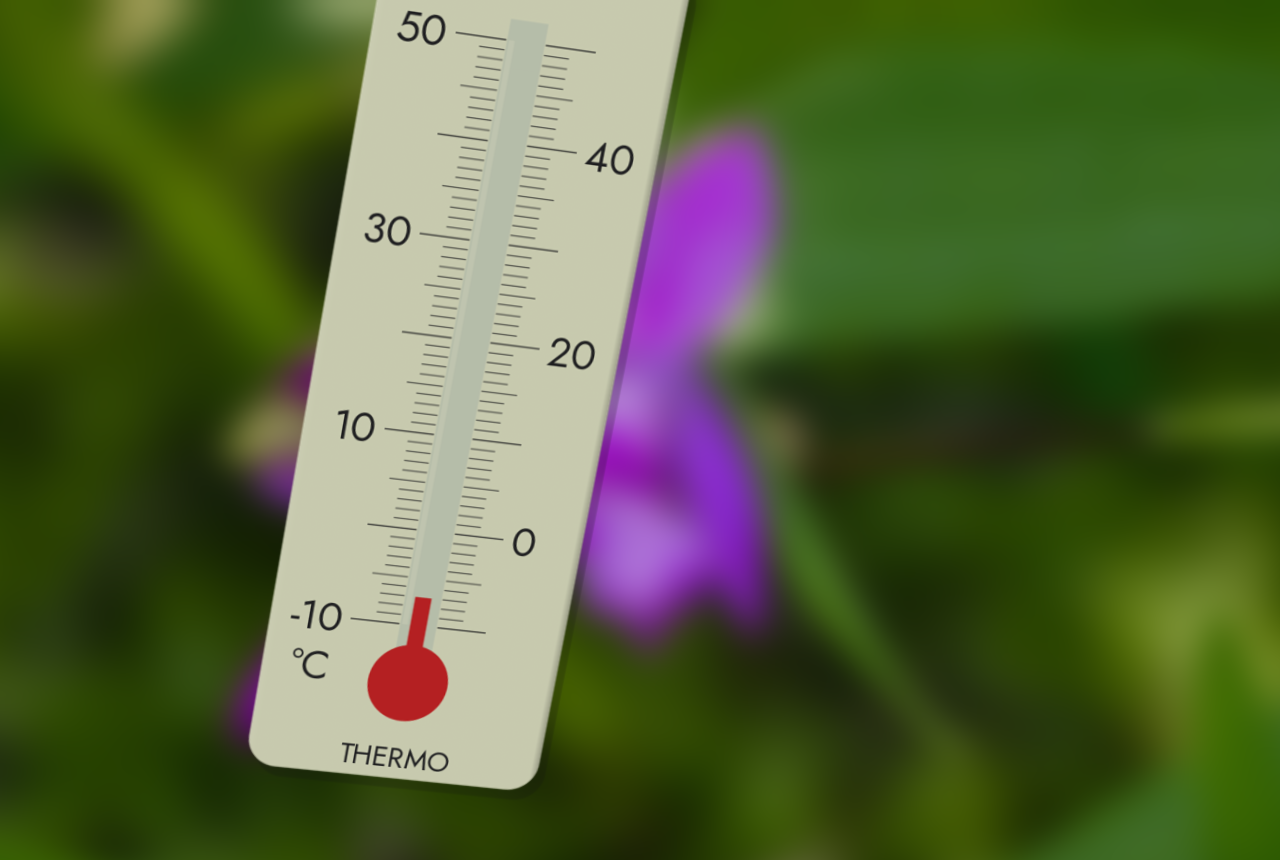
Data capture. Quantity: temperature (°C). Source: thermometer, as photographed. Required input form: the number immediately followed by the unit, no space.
-7°C
